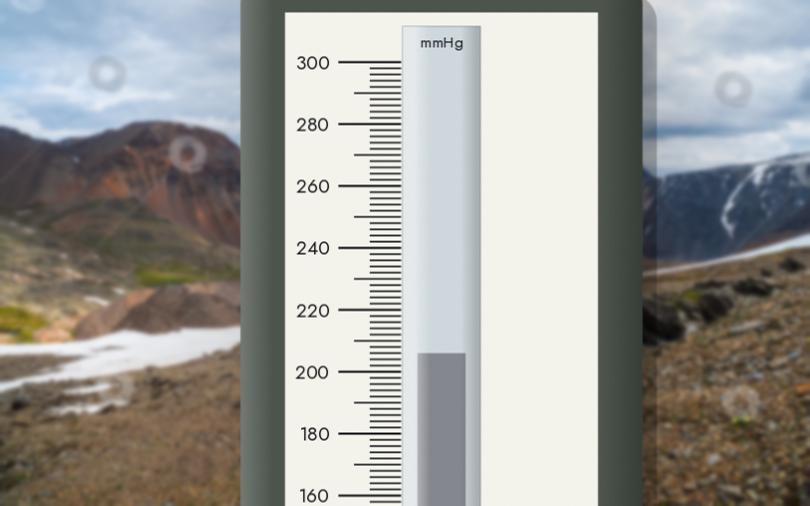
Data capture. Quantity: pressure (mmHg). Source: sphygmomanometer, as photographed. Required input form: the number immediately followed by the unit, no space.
206mmHg
